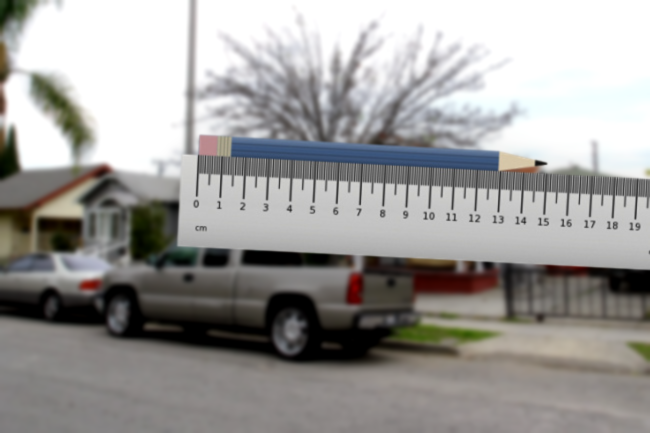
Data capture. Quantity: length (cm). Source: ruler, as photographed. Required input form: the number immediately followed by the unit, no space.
15cm
